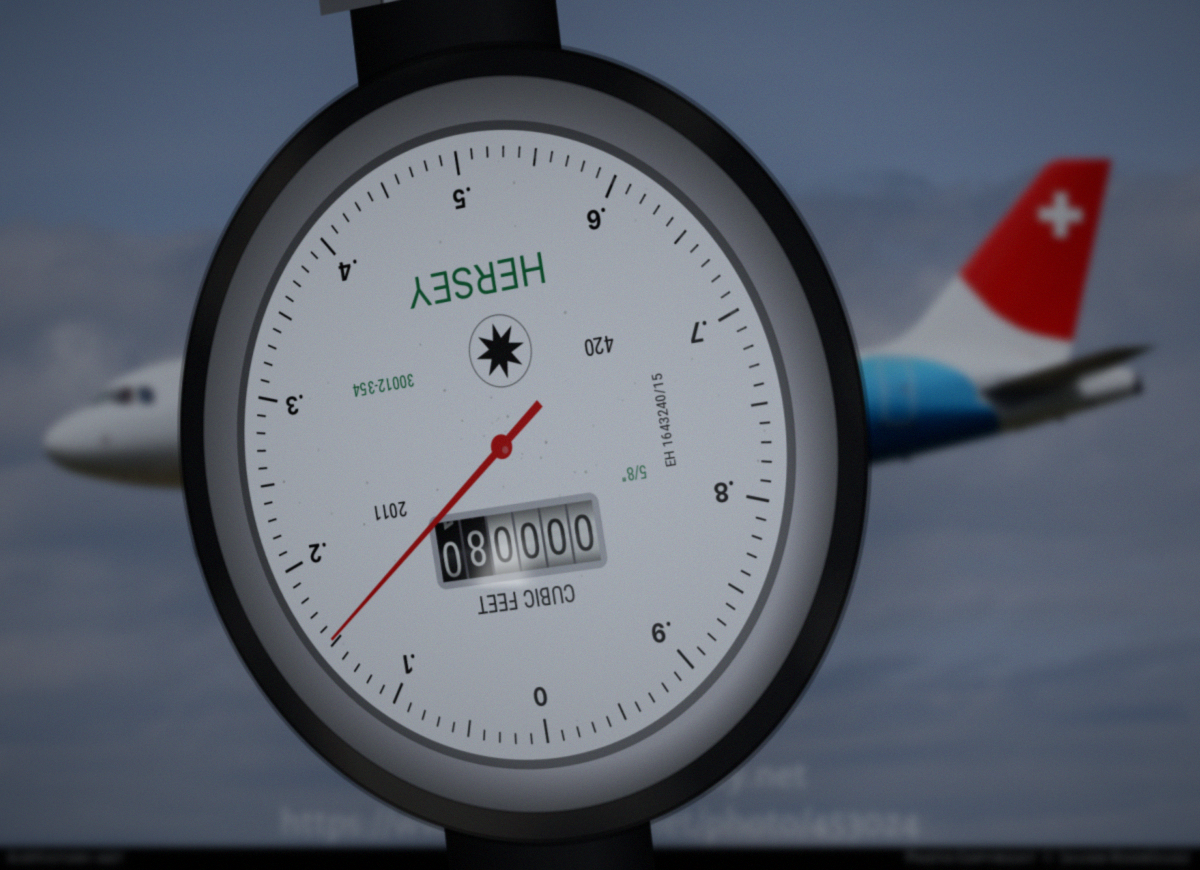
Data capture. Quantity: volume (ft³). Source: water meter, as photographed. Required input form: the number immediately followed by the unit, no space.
80.15ft³
